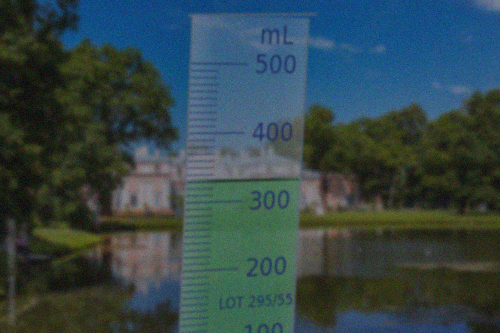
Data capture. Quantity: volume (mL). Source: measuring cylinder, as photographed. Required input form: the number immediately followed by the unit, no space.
330mL
